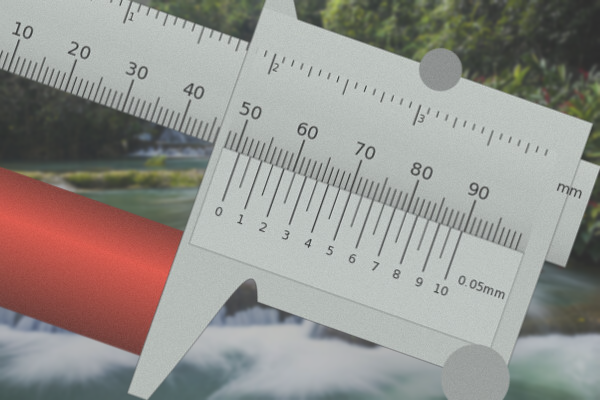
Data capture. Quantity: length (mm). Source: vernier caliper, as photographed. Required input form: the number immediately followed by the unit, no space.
50.6mm
